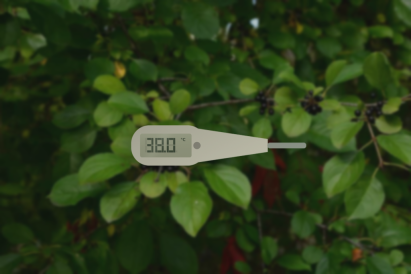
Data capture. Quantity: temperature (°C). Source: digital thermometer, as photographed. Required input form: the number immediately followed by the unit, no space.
38.0°C
